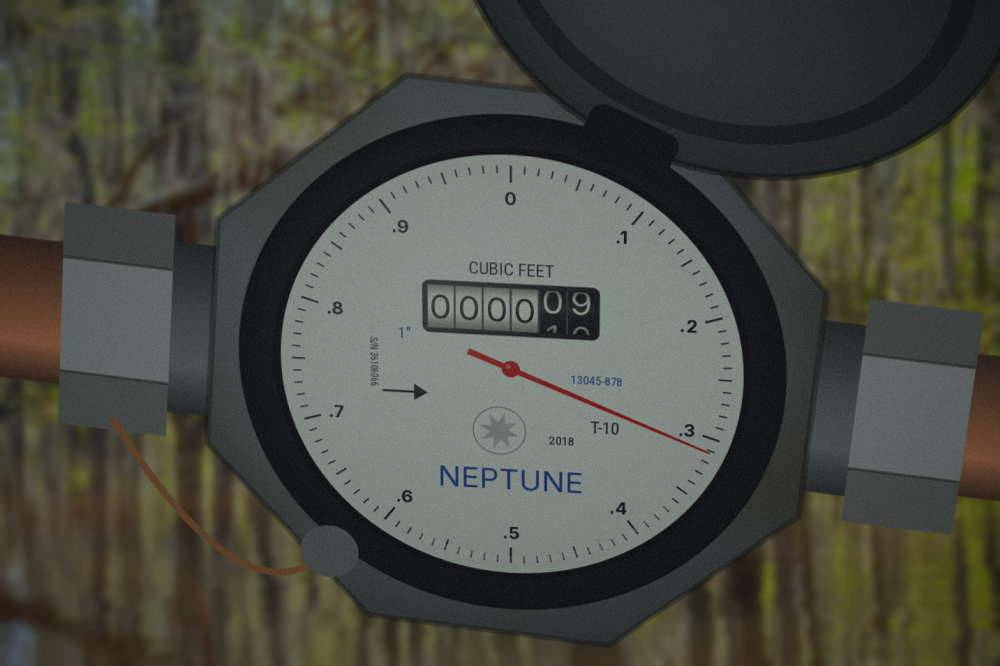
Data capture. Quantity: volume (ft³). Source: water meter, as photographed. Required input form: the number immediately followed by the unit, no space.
9.31ft³
